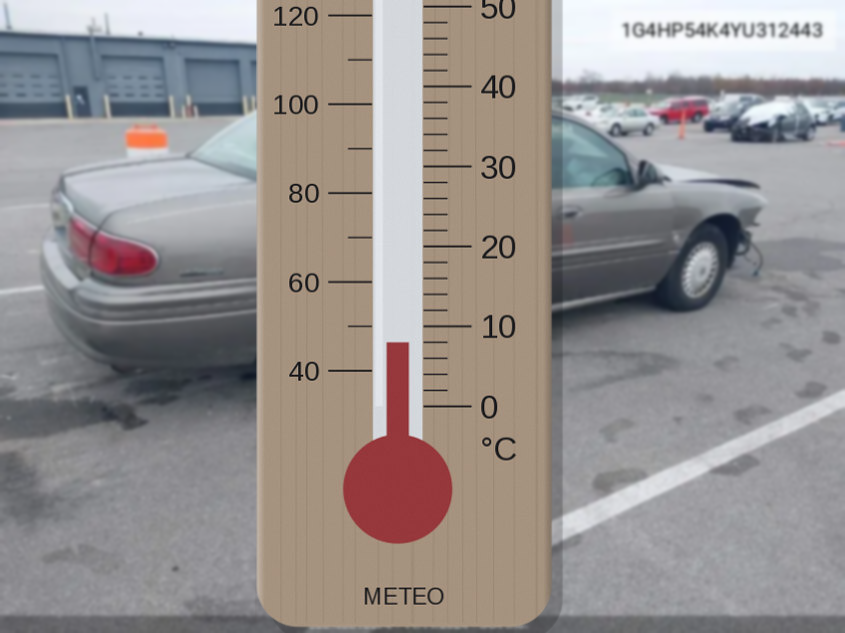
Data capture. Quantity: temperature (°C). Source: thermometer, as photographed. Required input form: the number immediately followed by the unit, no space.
8°C
